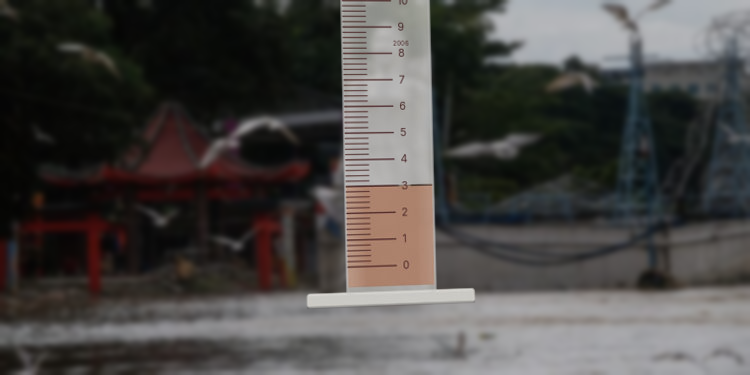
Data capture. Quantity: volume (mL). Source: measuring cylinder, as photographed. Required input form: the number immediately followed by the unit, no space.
3mL
